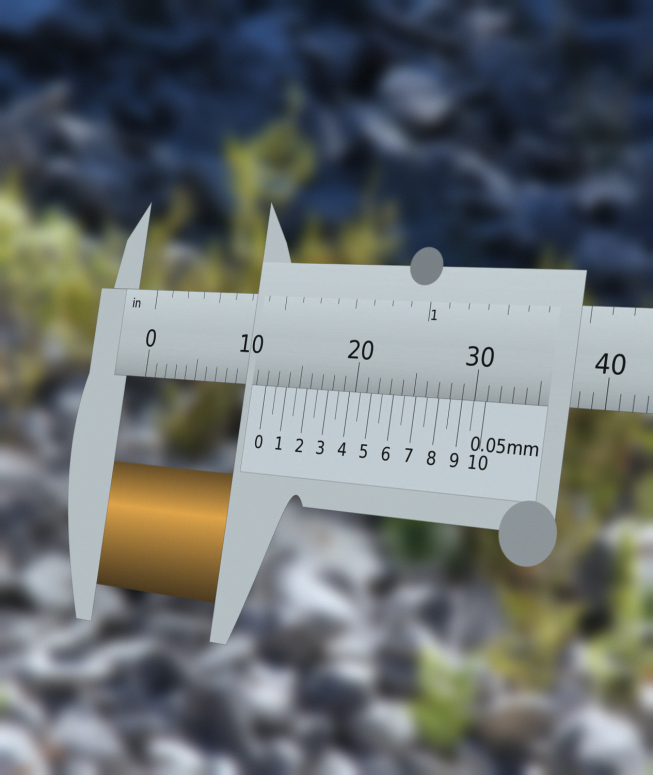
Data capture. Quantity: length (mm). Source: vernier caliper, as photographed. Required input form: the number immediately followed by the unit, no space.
11.9mm
